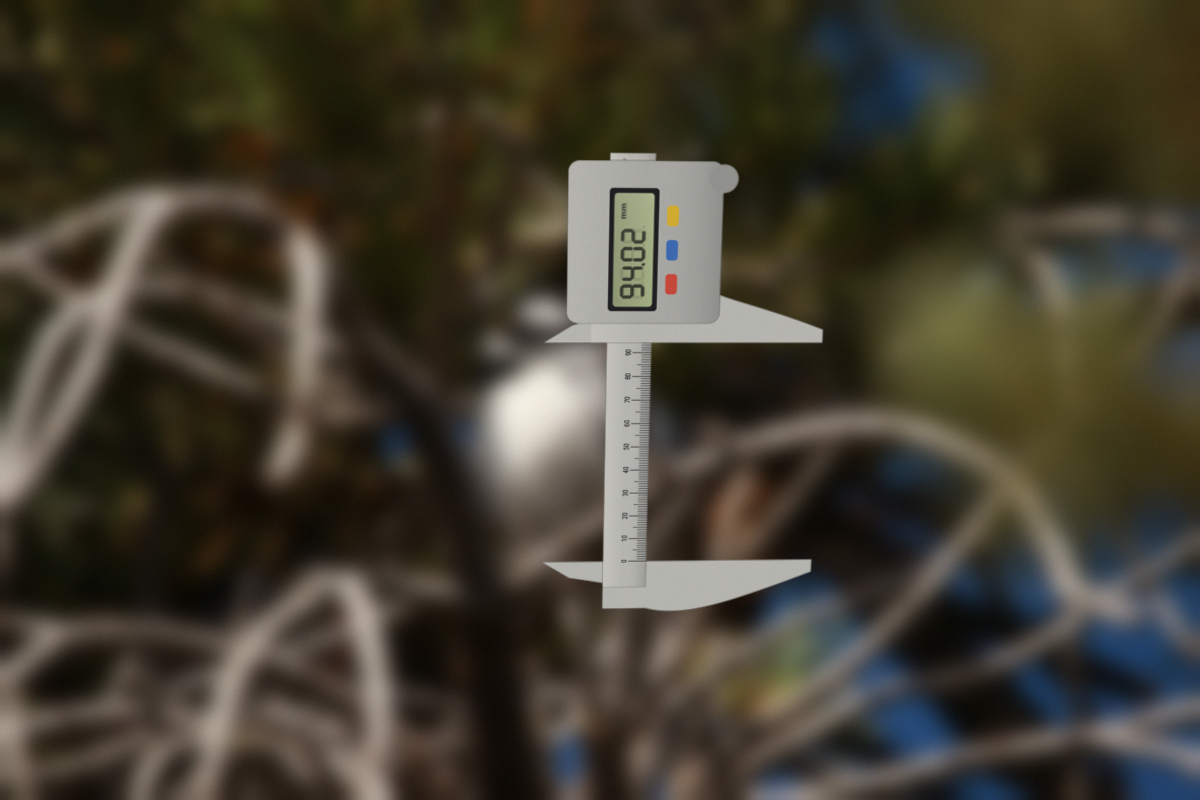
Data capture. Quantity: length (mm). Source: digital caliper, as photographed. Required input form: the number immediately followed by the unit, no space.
94.02mm
